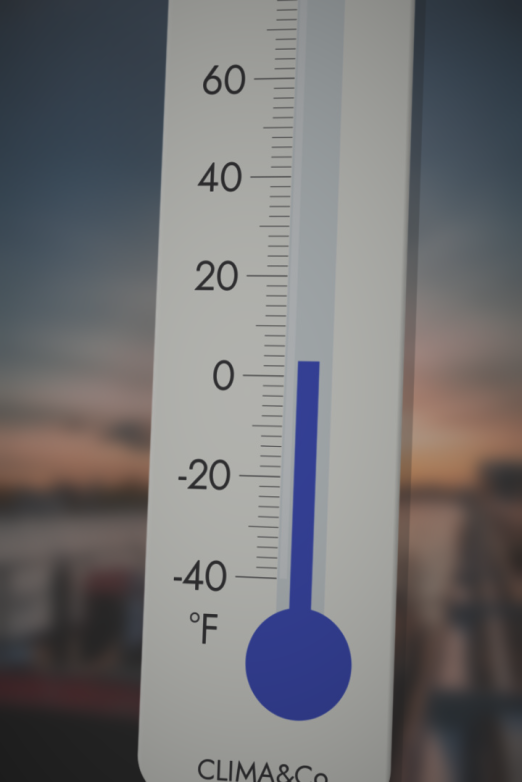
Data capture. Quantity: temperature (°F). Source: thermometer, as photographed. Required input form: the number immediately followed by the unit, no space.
3°F
